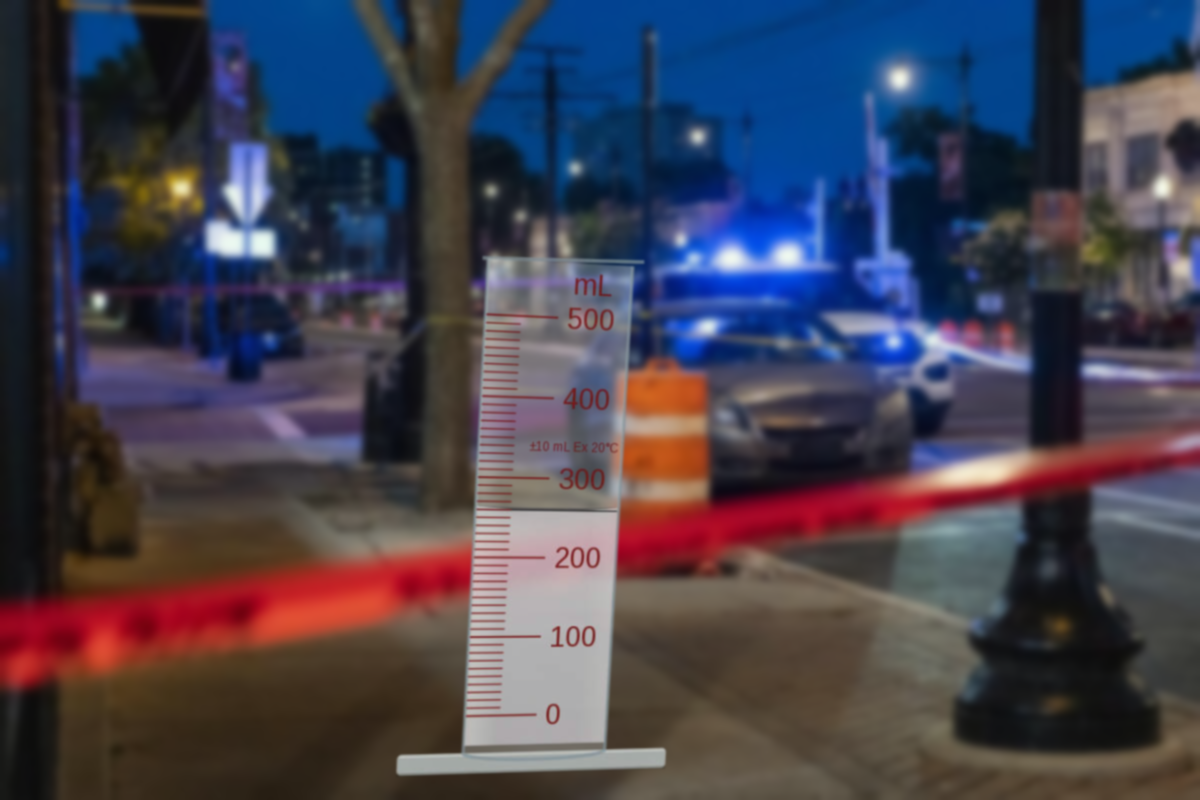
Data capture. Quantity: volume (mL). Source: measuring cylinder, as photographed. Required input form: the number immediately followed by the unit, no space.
260mL
